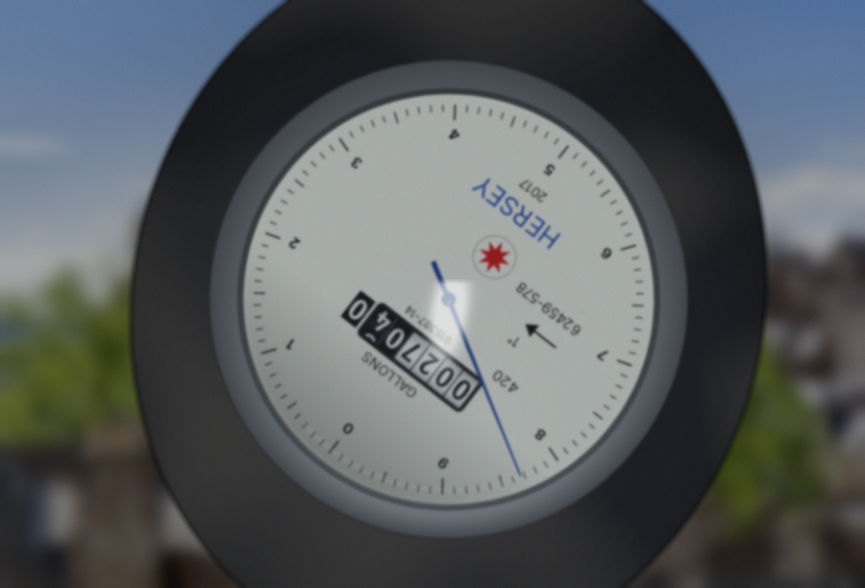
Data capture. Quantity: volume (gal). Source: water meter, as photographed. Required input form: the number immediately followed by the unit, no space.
27038.3gal
